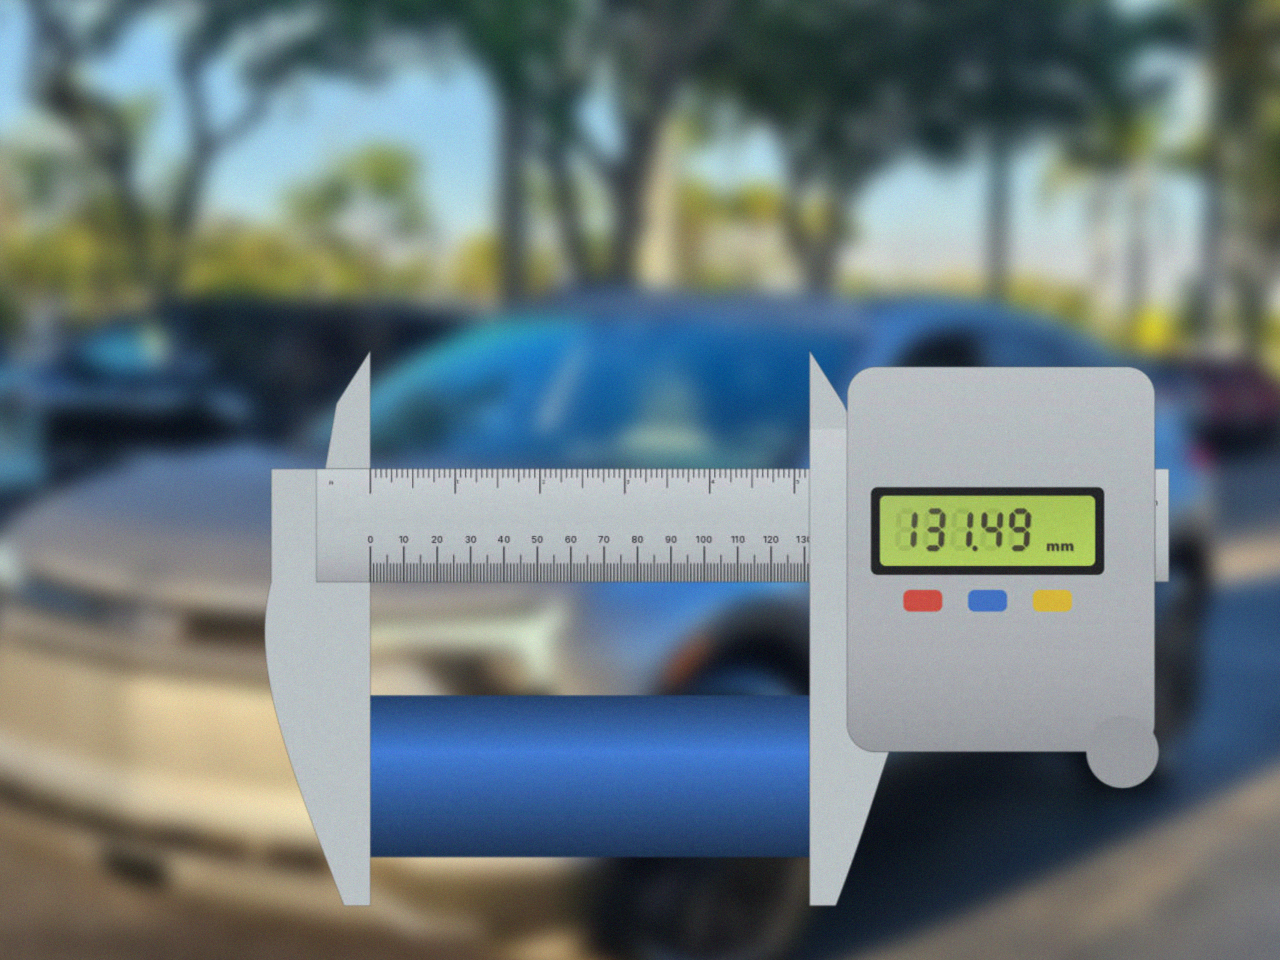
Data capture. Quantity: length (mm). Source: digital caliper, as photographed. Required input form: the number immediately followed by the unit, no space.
131.49mm
